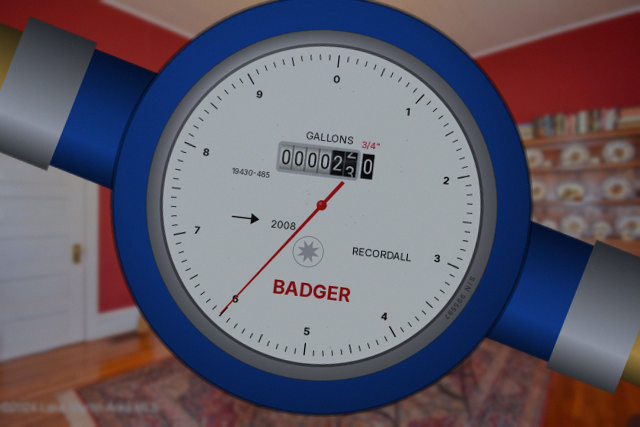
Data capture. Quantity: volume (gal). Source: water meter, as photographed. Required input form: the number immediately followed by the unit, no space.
226.0gal
